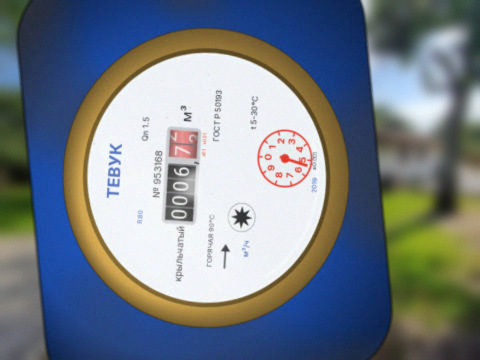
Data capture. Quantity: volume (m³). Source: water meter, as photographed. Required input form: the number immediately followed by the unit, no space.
6.725m³
